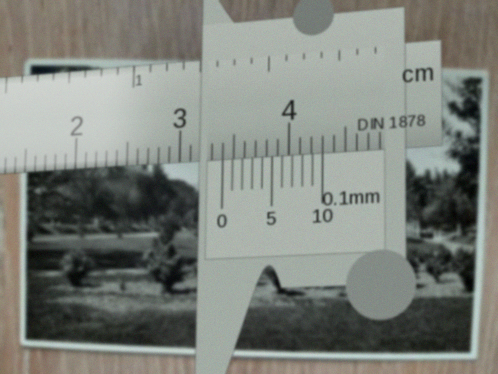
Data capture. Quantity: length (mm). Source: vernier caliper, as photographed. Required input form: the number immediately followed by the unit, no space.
34.0mm
